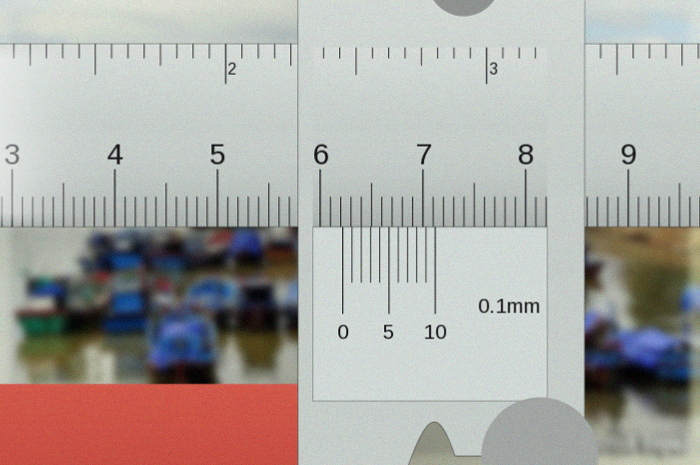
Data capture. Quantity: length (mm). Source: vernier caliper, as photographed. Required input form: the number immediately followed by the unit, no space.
62.2mm
